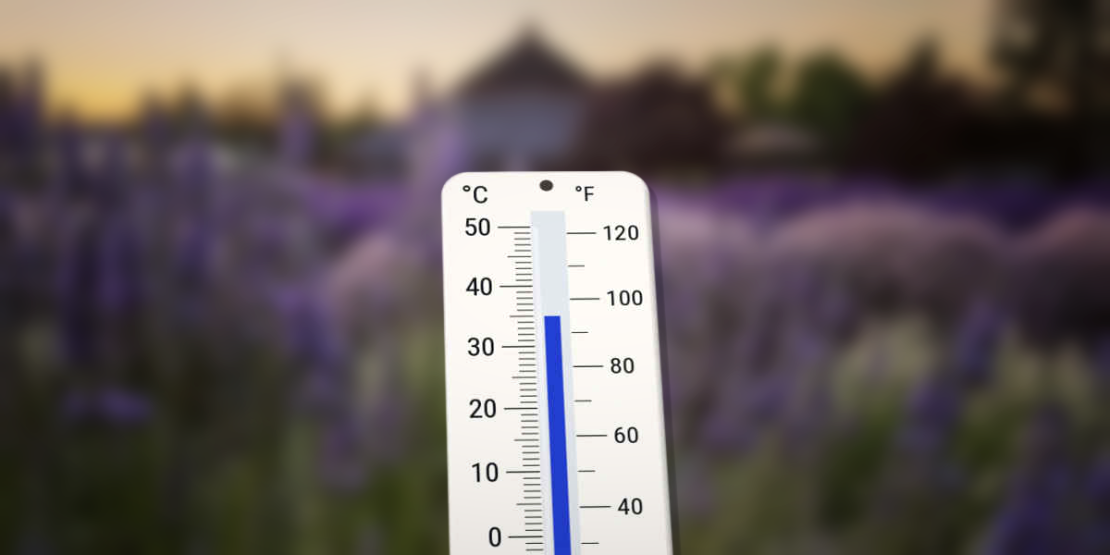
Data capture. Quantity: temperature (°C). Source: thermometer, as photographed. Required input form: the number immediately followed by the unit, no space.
35°C
